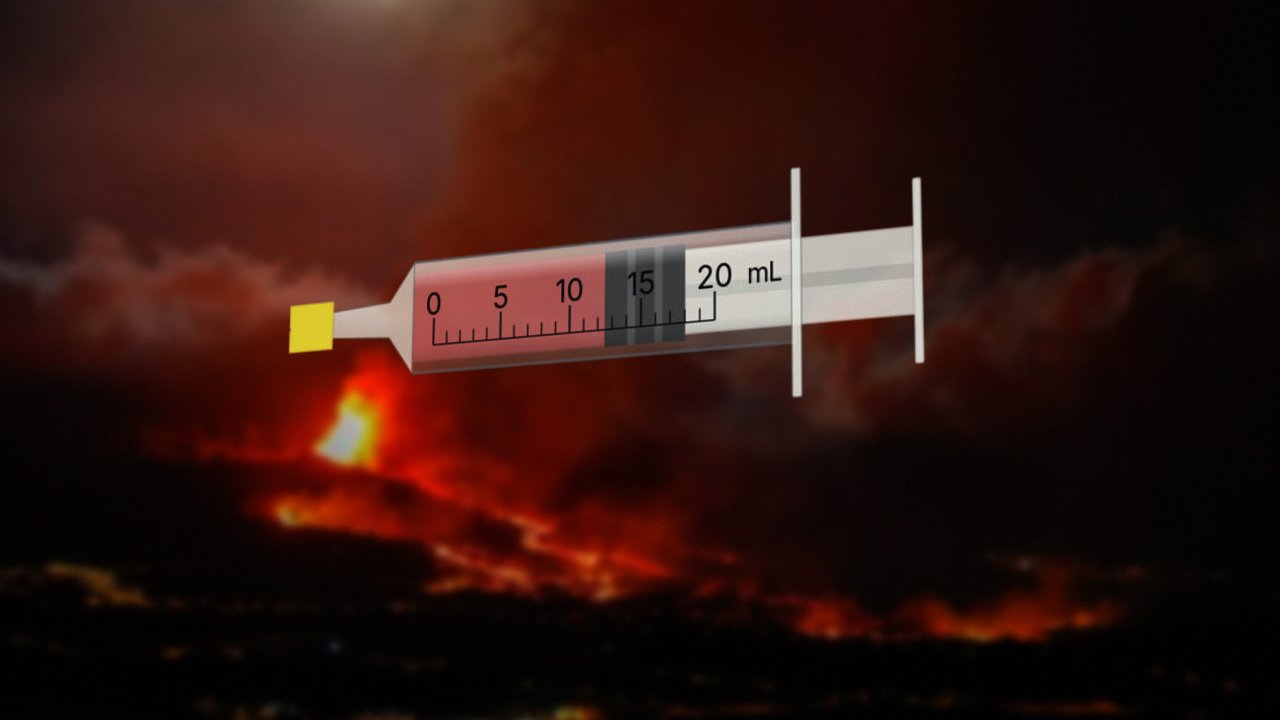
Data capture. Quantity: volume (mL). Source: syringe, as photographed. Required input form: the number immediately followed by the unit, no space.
12.5mL
